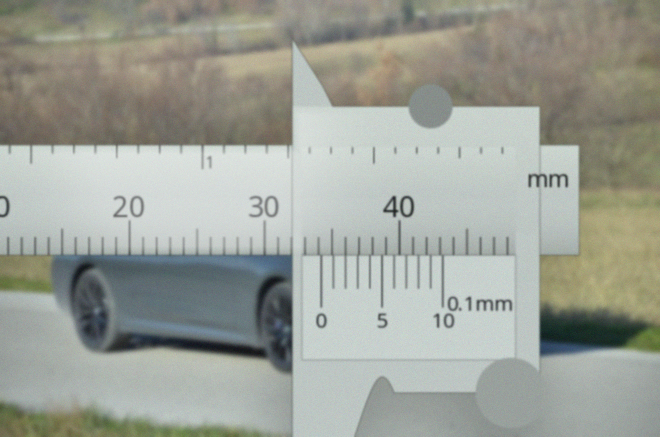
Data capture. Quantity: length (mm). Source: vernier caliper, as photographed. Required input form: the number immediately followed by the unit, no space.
34.2mm
